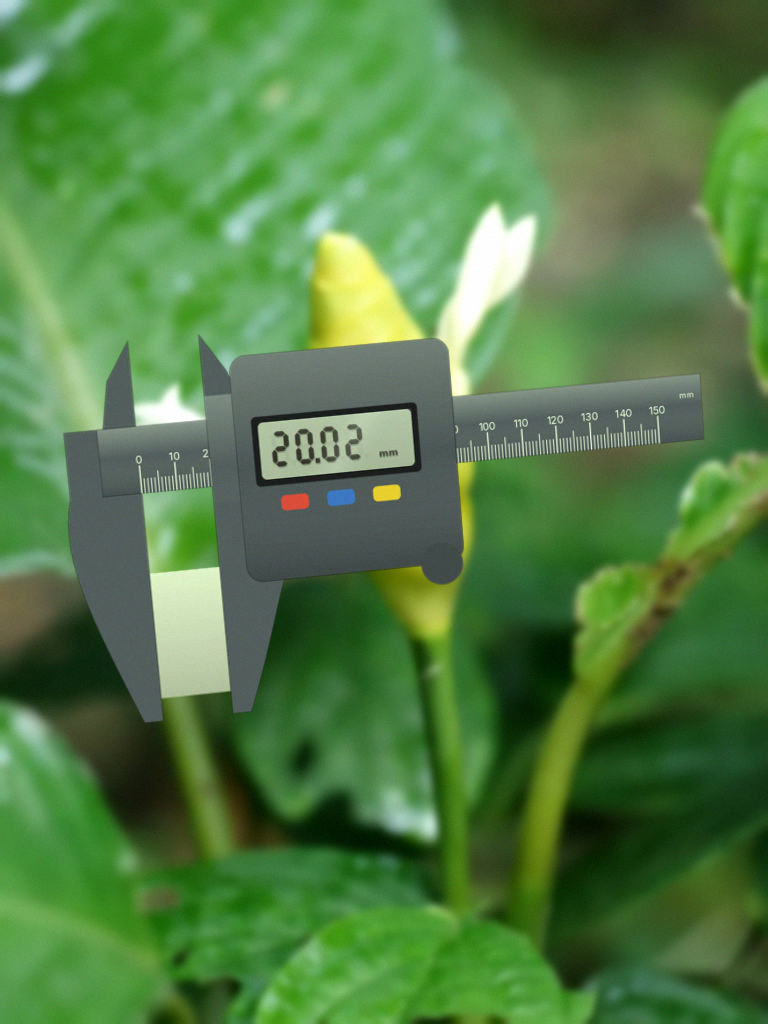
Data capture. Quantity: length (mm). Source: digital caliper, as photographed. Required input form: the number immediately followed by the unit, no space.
20.02mm
